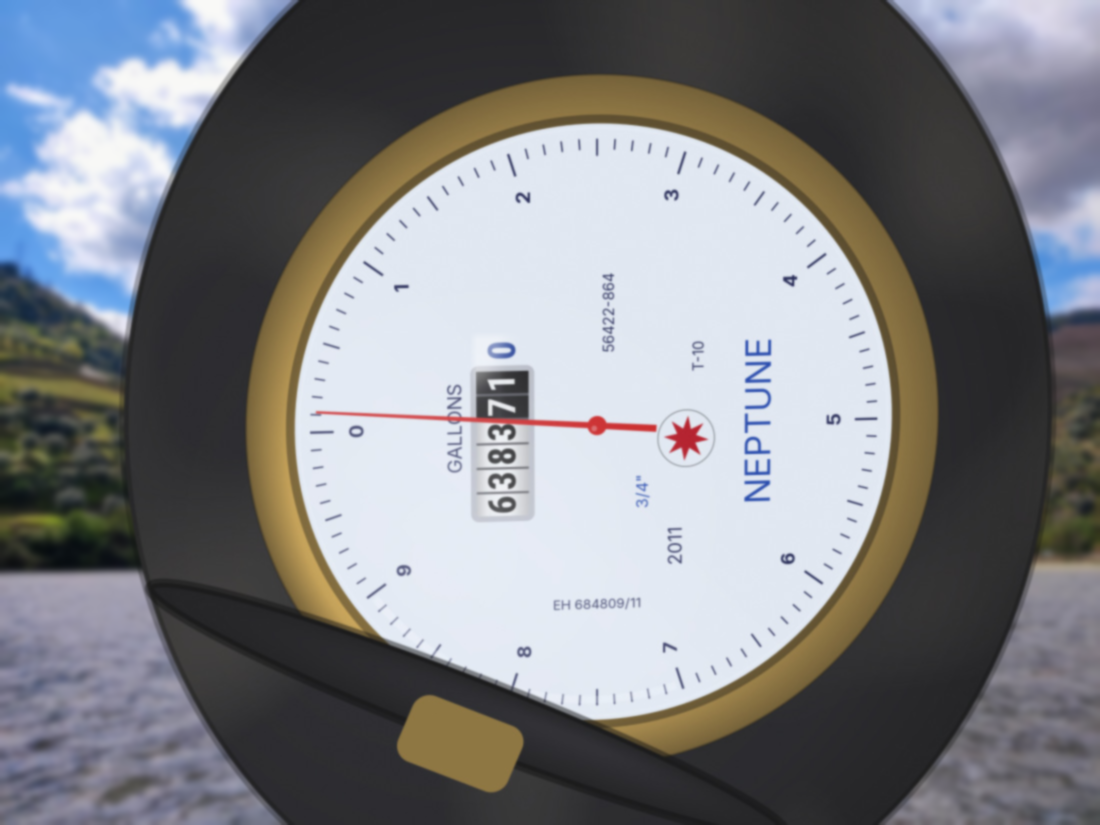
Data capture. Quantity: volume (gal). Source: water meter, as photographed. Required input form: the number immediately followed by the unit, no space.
6383710.1gal
